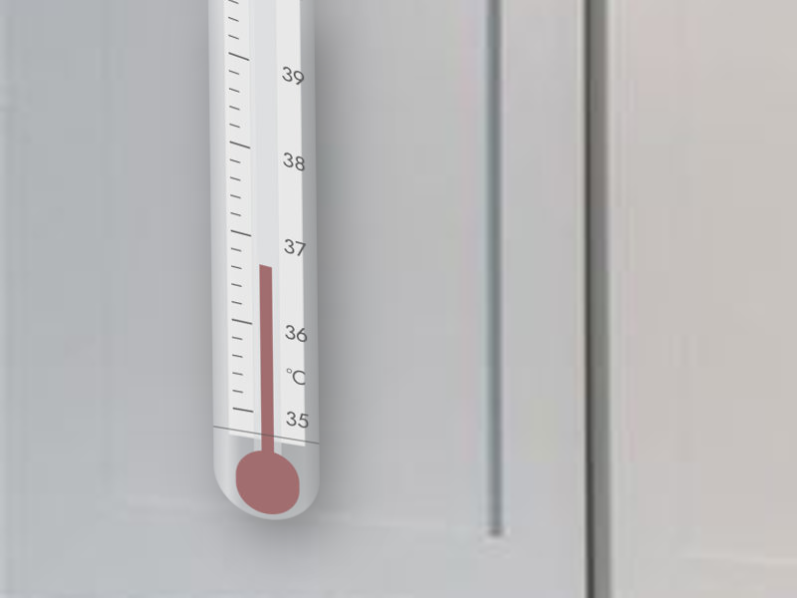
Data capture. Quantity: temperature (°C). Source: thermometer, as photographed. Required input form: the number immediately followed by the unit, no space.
36.7°C
